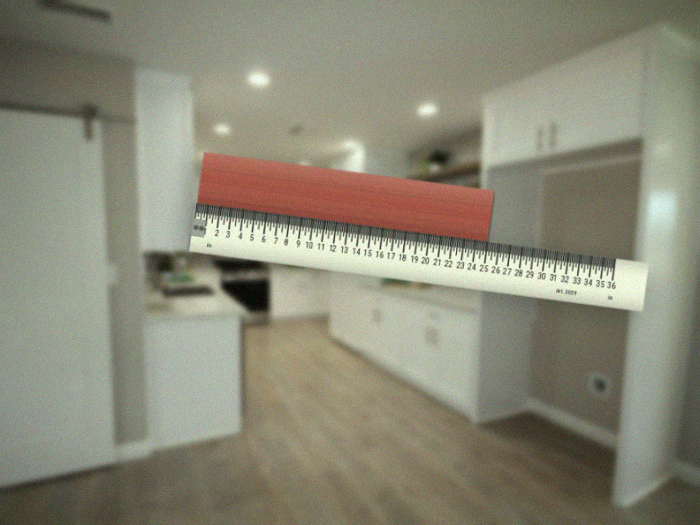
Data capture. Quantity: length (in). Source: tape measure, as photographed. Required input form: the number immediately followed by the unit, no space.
25in
